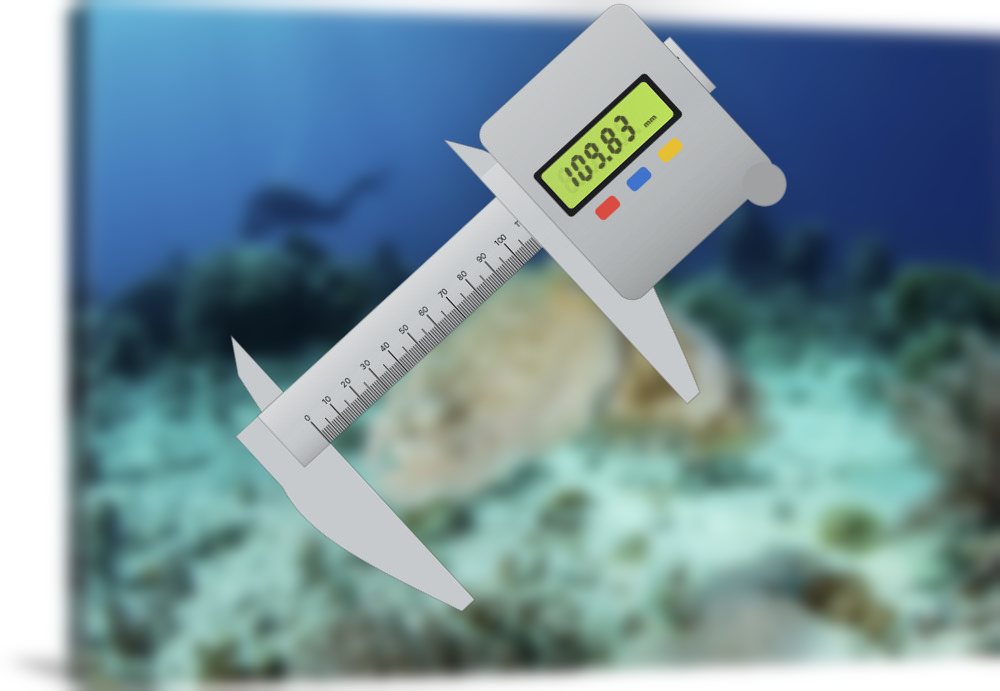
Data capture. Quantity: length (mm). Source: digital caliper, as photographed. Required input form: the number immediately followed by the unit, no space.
109.83mm
